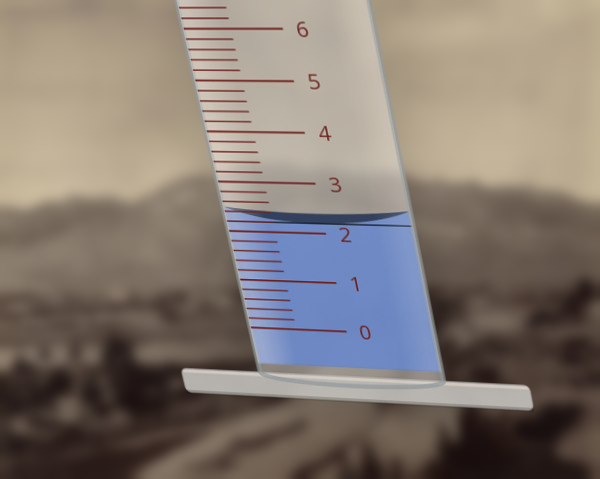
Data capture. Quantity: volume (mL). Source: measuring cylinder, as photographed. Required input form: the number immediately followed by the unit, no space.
2.2mL
